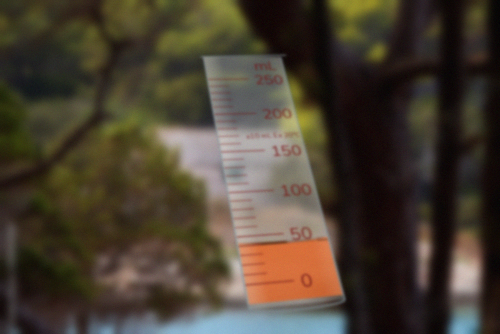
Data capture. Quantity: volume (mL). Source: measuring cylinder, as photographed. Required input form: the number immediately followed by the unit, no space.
40mL
